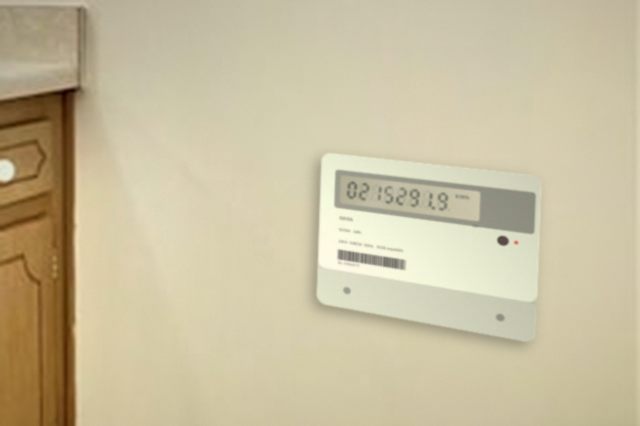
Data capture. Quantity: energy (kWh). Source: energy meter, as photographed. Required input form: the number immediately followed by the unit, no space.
215291.9kWh
